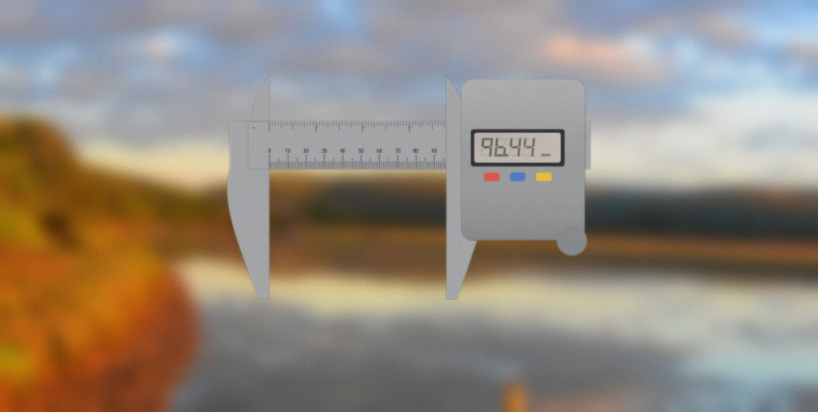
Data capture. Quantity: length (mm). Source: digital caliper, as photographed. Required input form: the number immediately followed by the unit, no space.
96.44mm
